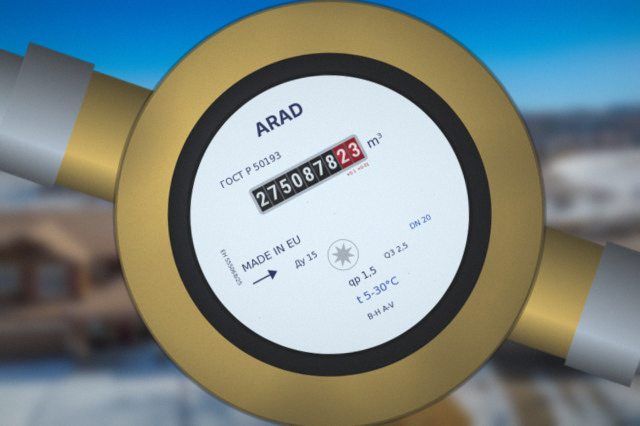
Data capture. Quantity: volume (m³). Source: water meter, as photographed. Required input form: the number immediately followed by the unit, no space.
2750878.23m³
